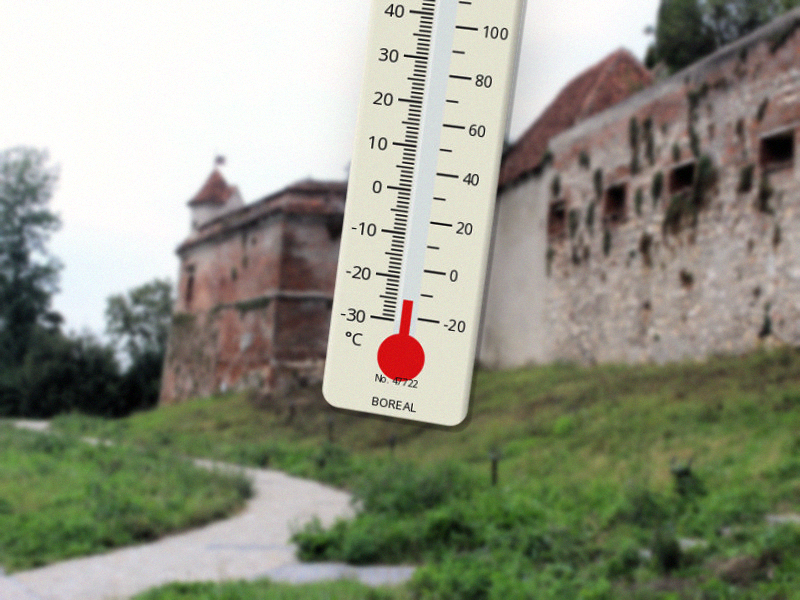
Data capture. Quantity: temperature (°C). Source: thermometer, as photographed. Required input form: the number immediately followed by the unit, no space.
-25°C
